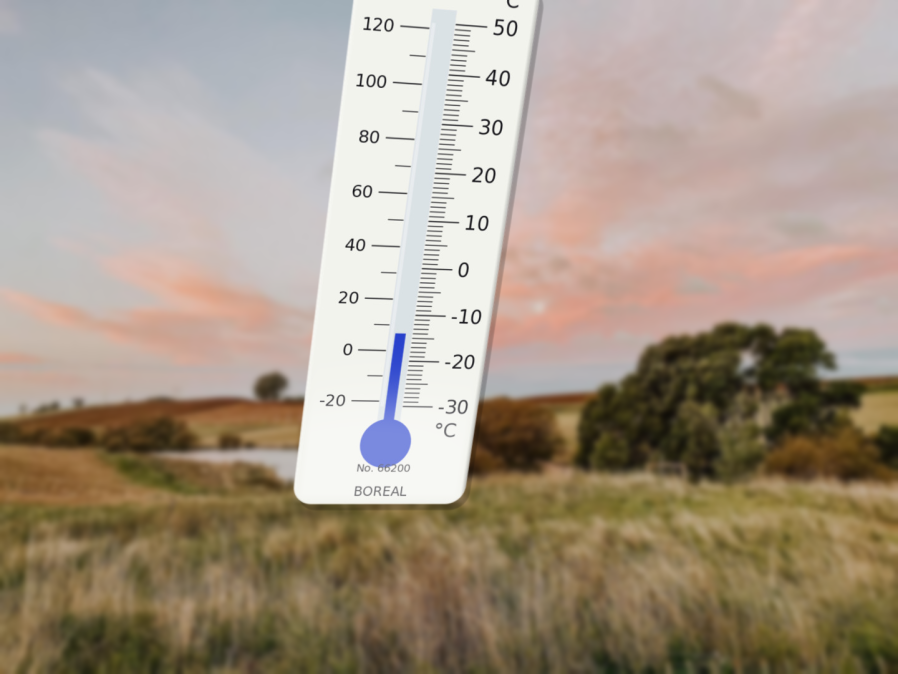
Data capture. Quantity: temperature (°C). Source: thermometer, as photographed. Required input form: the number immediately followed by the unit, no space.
-14°C
